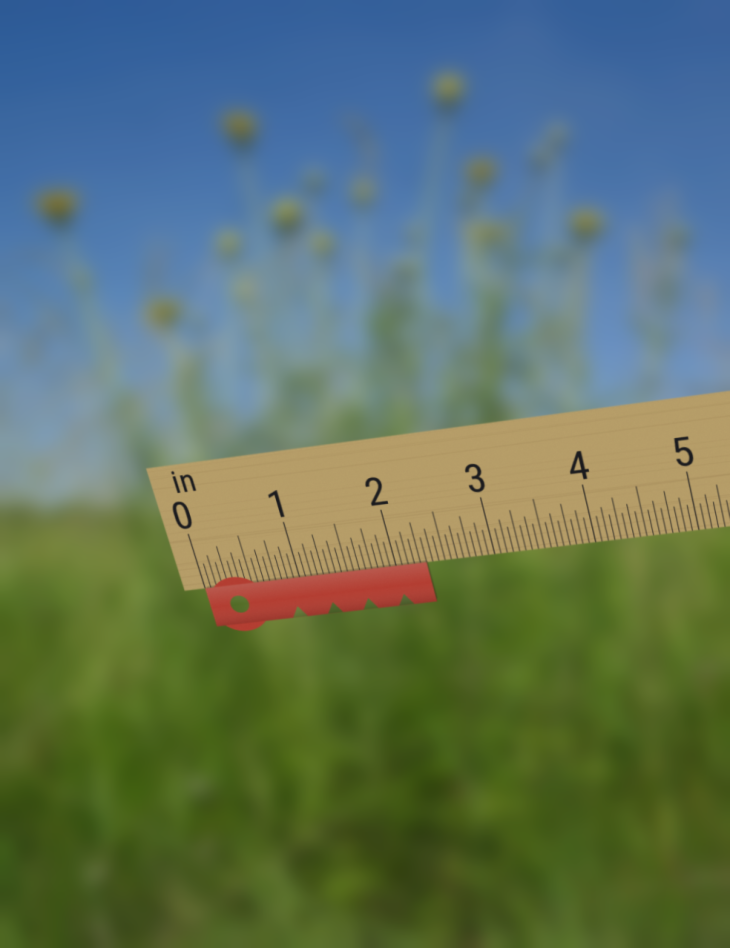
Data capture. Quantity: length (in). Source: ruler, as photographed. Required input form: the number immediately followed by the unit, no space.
2.3125in
